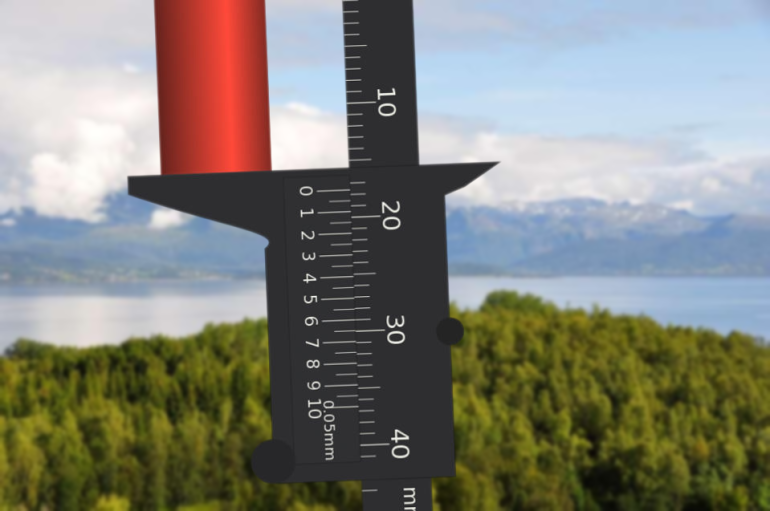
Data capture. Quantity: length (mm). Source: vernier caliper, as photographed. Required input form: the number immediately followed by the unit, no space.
17.6mm
